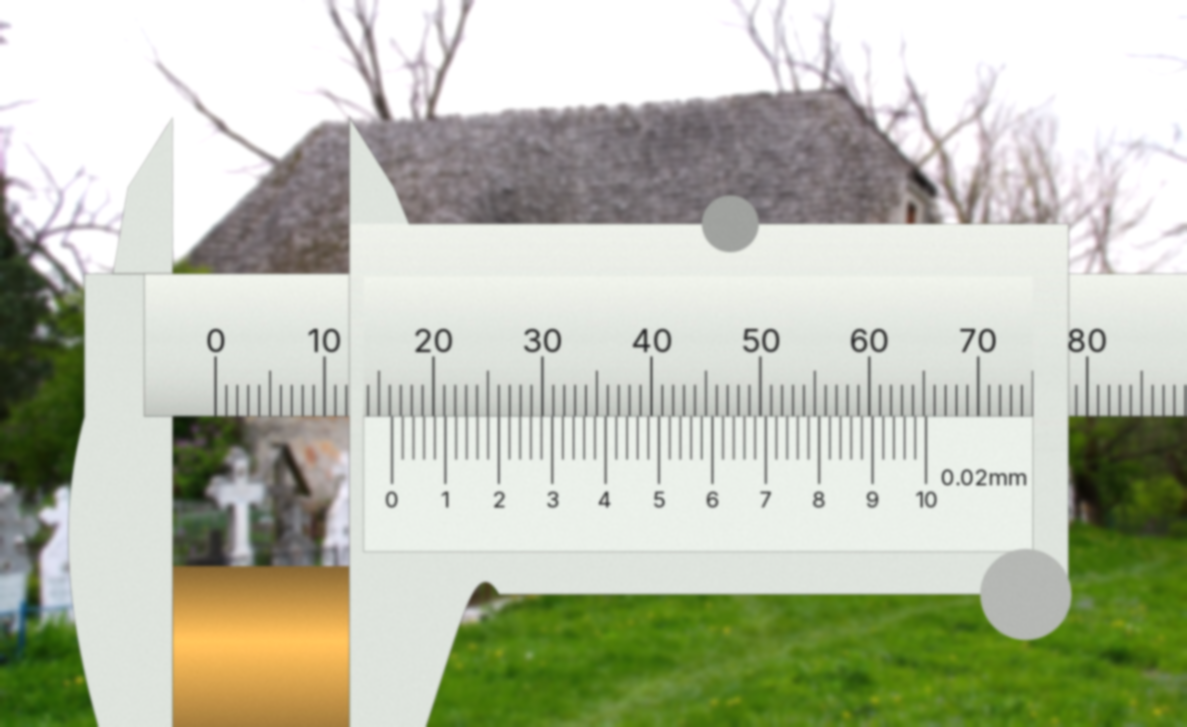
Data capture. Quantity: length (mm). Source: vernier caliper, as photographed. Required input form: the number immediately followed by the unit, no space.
16.2mm
